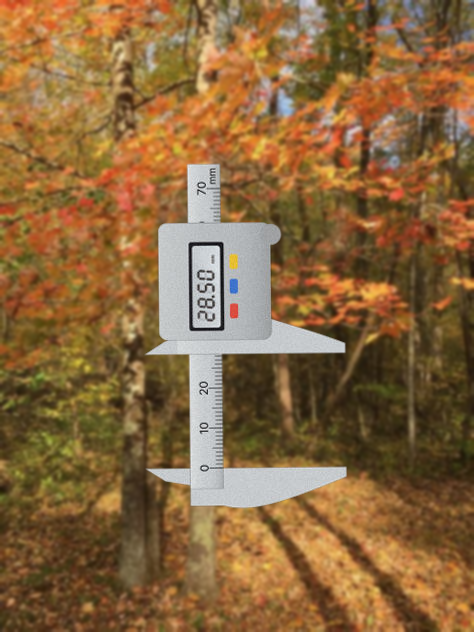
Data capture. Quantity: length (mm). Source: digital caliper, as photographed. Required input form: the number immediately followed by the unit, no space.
28.50mm
